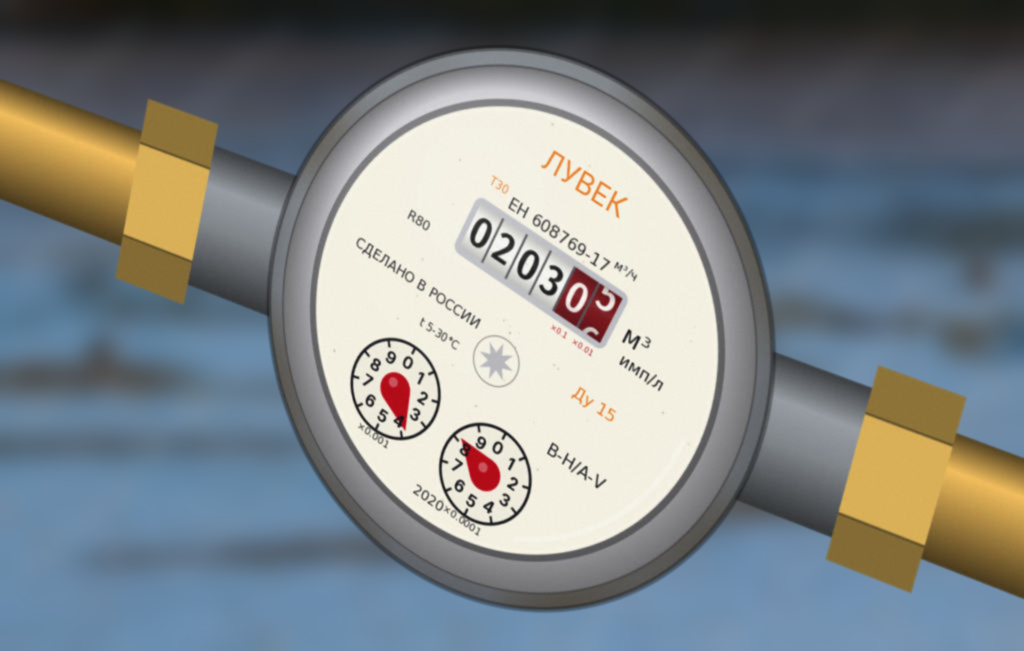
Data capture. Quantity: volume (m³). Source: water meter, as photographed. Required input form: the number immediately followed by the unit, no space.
203.0538m³
